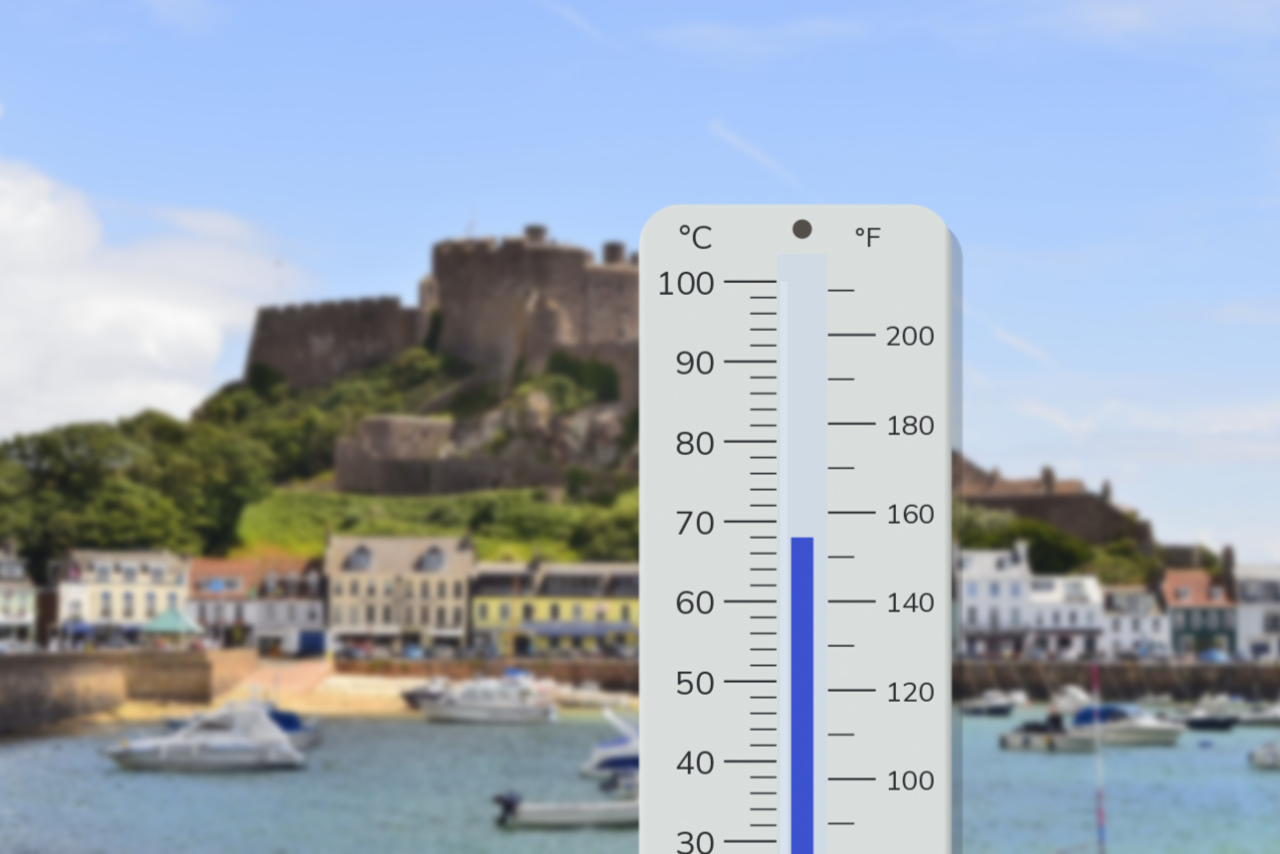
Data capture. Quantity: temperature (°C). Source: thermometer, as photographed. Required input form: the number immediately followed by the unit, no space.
68°C
